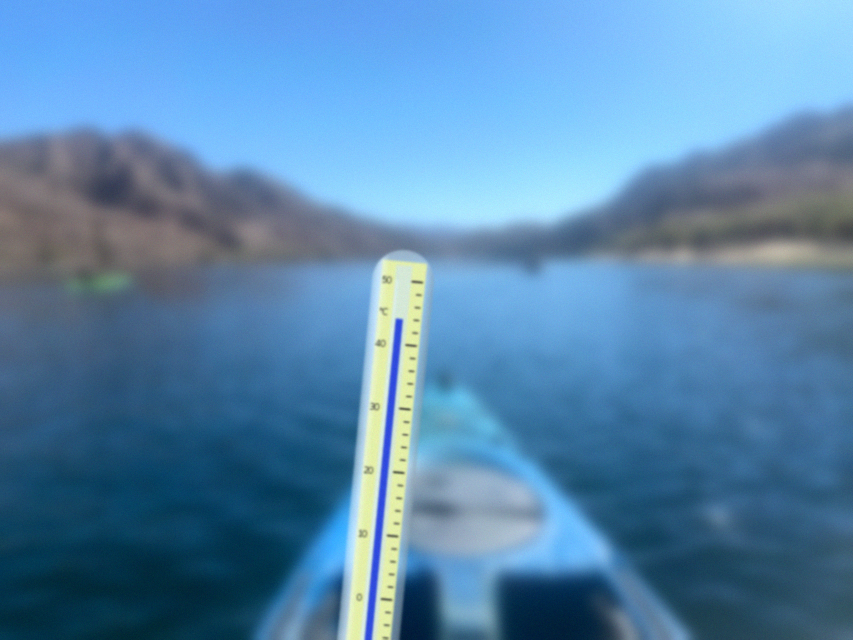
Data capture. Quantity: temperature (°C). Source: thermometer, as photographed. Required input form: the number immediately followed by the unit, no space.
44°C
